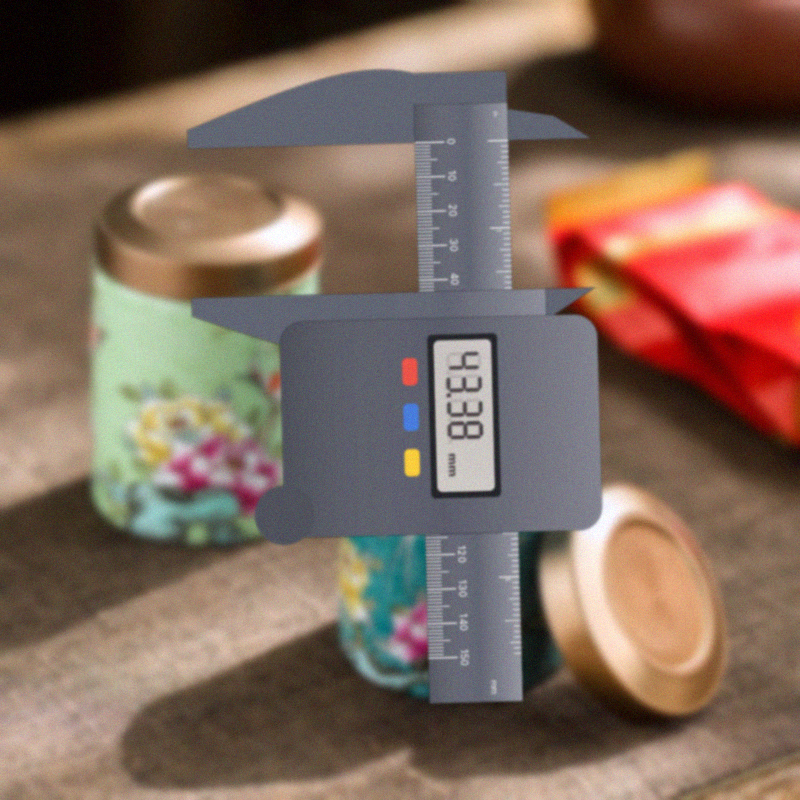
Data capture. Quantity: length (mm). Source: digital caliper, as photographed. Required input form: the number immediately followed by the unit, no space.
43.38mm
